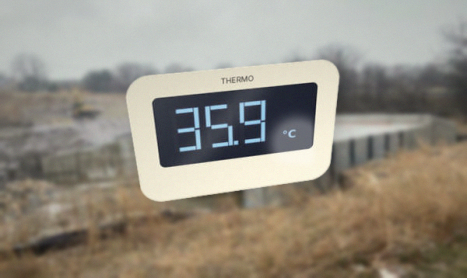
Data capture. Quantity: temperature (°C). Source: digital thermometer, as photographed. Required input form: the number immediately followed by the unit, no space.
35.9°C
